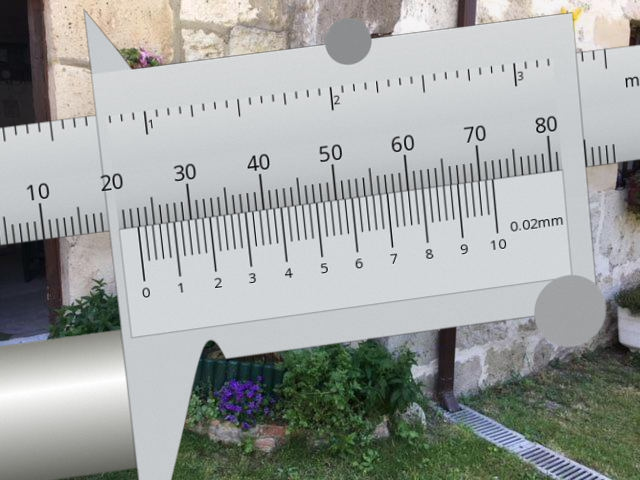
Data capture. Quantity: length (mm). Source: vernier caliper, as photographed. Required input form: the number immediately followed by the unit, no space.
22.8mm
